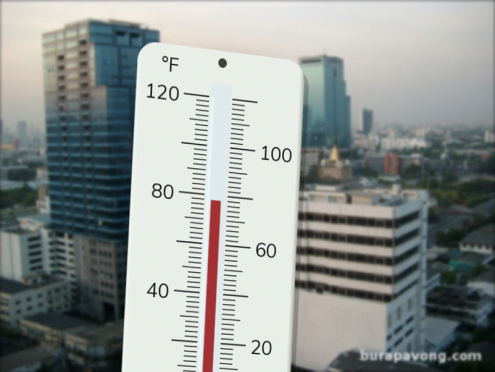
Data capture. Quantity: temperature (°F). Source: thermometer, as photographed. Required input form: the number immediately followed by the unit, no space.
78°F
